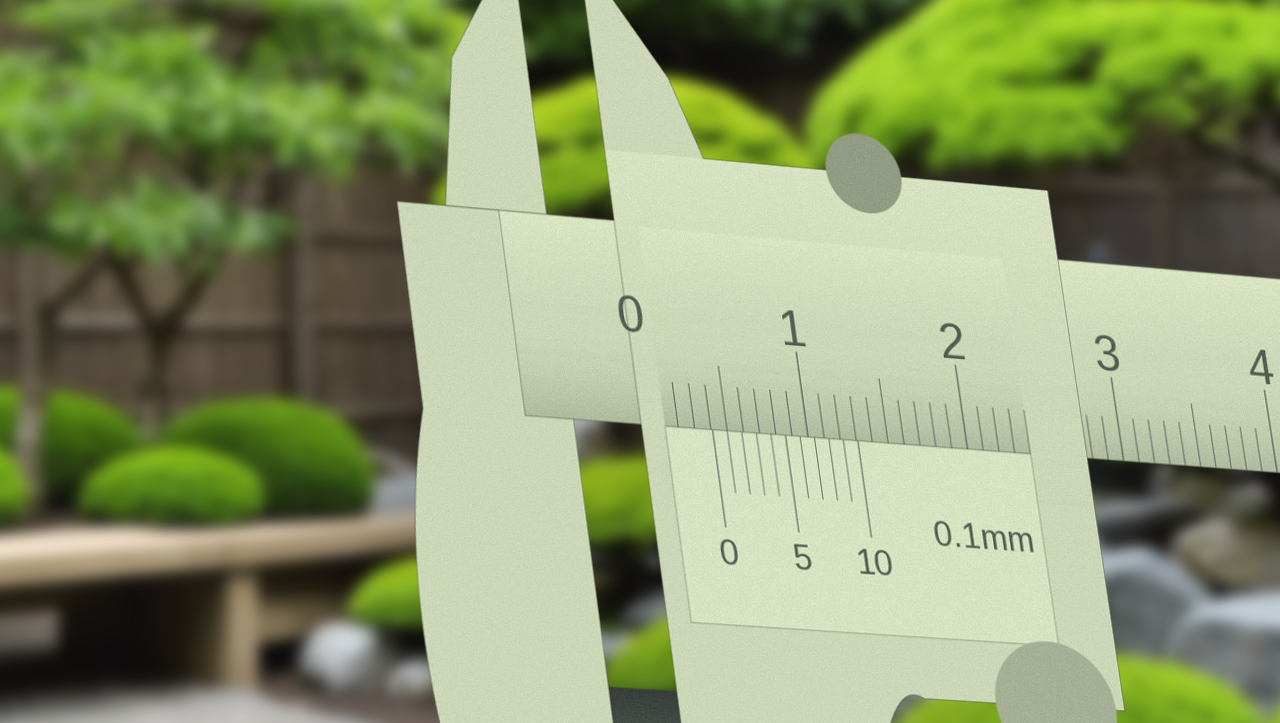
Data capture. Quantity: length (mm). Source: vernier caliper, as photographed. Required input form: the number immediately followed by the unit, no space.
4.1mm
